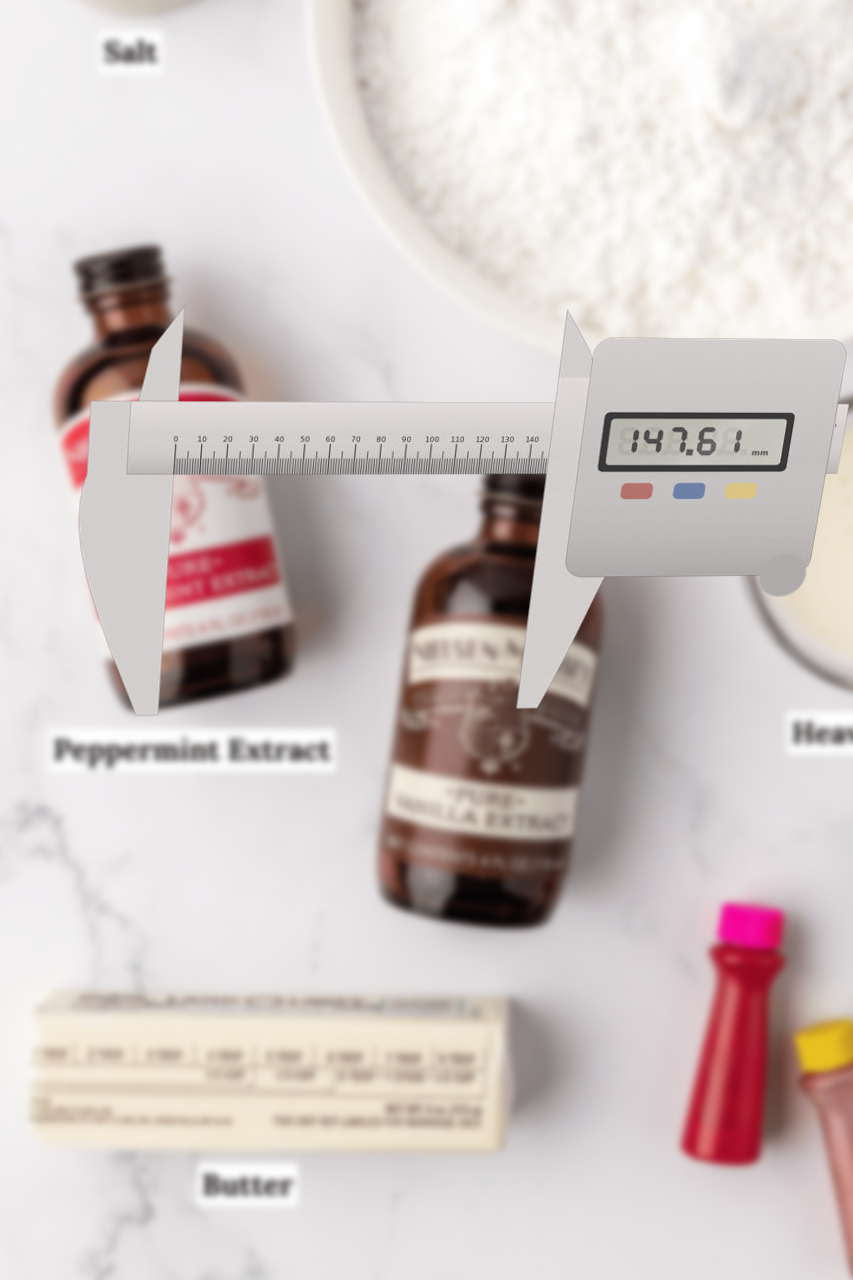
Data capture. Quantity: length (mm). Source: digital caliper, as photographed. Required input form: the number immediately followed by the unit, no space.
147.61mm
